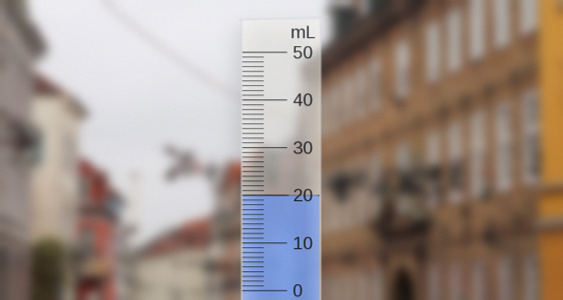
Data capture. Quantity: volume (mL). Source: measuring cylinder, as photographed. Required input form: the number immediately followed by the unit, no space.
20mL
